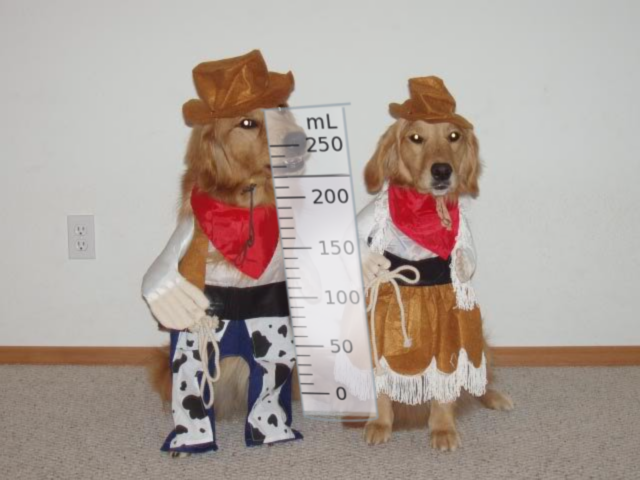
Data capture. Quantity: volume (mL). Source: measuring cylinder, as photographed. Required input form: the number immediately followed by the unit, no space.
220mL
